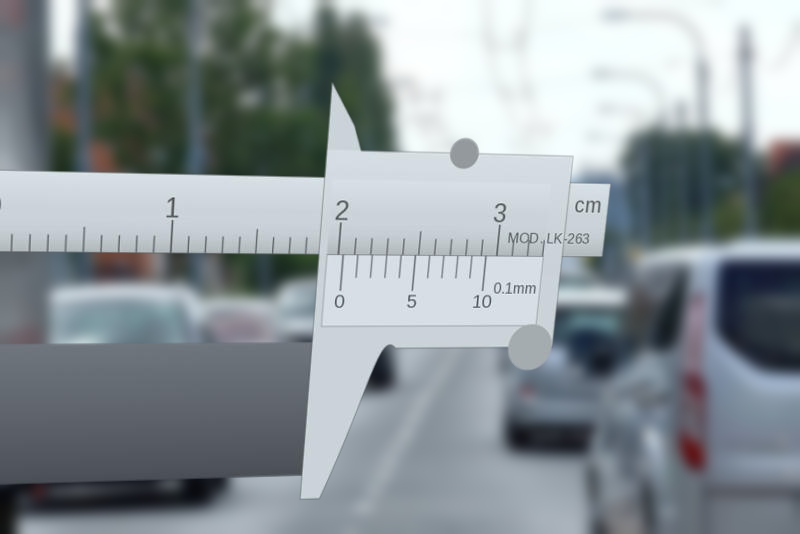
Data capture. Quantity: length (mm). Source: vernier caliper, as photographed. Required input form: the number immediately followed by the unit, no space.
20.3mm
